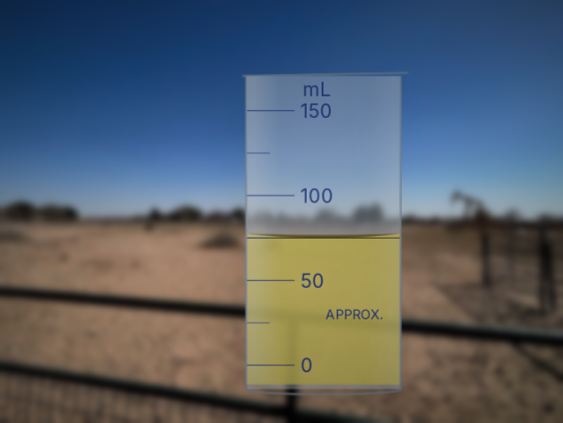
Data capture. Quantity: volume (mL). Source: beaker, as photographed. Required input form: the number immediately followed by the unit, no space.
75mL
